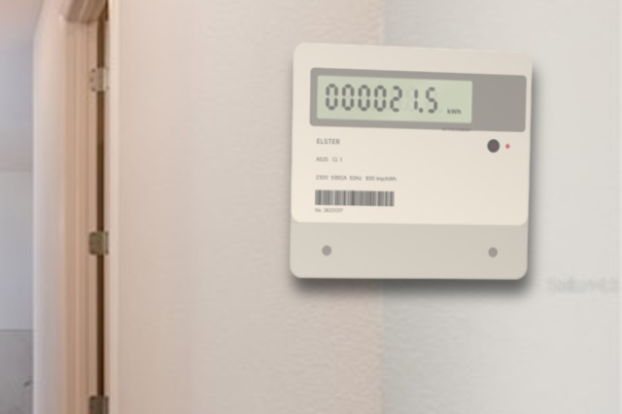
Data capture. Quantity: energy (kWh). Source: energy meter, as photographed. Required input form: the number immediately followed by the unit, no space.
21.5kWh
